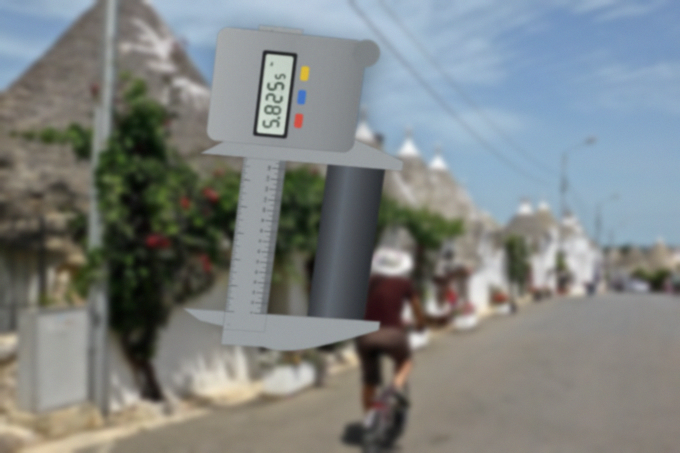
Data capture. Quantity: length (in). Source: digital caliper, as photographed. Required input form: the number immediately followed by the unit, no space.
5.8255in
